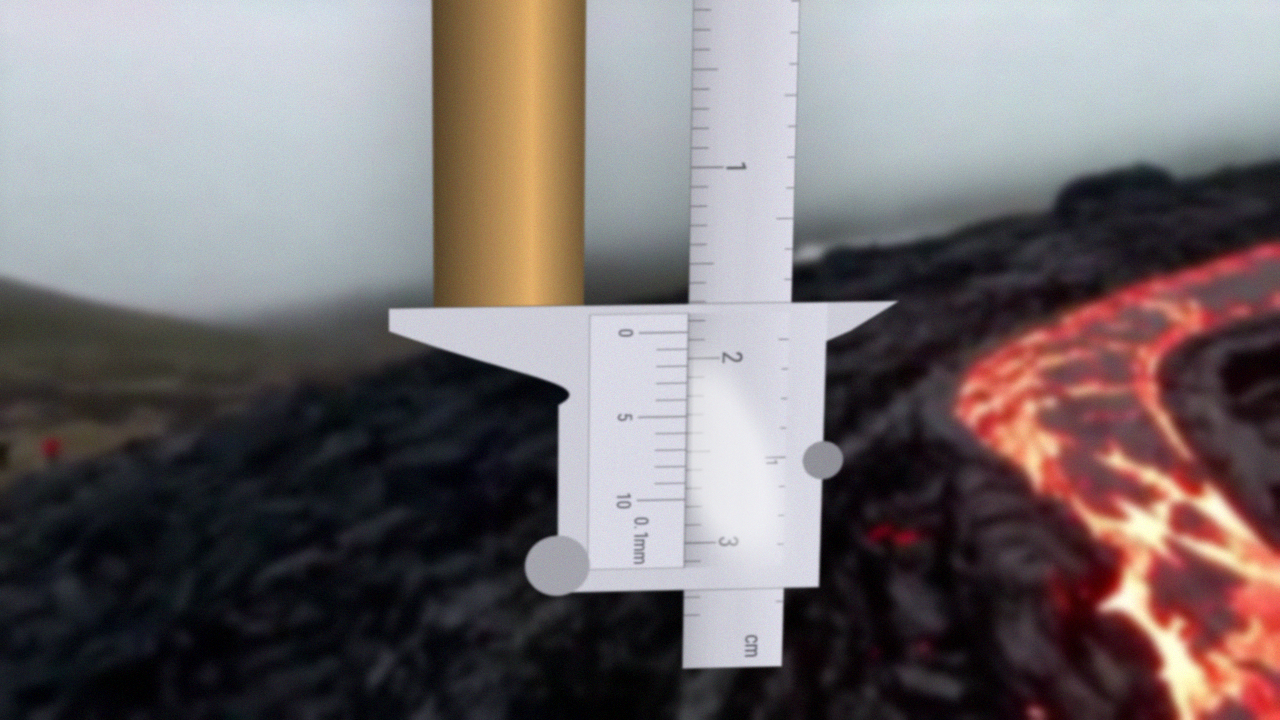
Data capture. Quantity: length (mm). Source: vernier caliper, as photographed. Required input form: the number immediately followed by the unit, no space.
18.6mm
